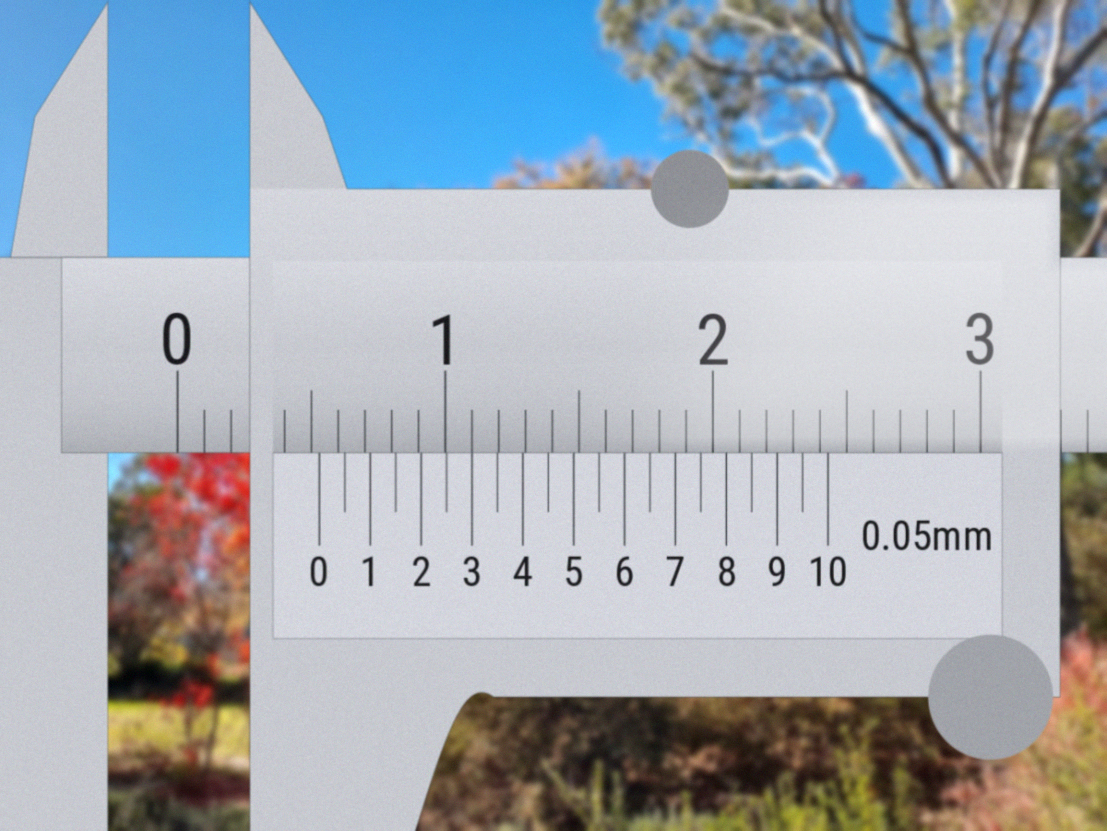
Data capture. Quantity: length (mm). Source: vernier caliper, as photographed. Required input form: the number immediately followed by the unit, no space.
5.30mm
